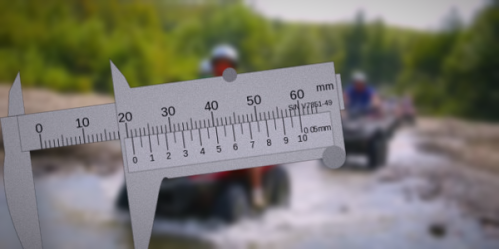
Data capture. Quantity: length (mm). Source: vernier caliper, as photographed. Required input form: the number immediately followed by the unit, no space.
21.0mm
